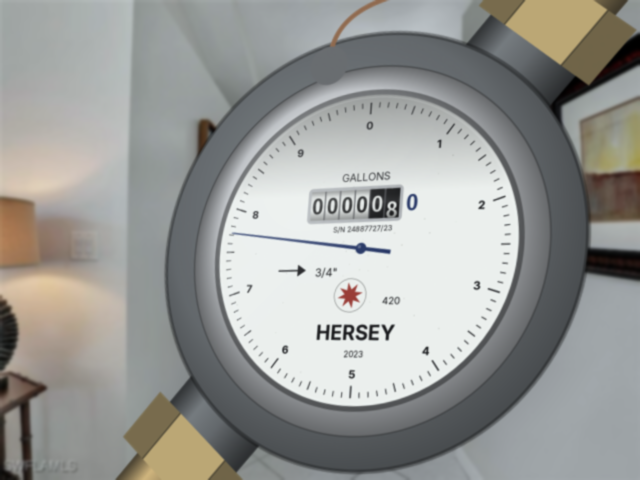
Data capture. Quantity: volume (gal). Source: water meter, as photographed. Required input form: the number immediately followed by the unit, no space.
77.7gal
